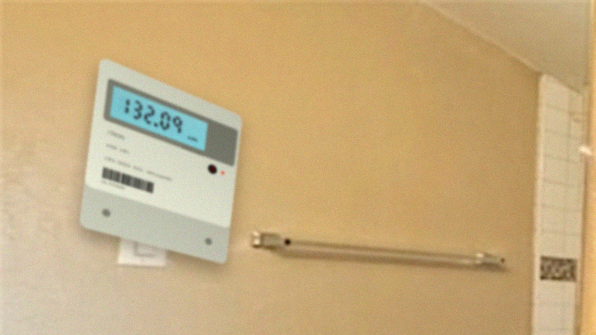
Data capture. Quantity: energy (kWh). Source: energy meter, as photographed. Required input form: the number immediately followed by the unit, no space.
132.09kWh
